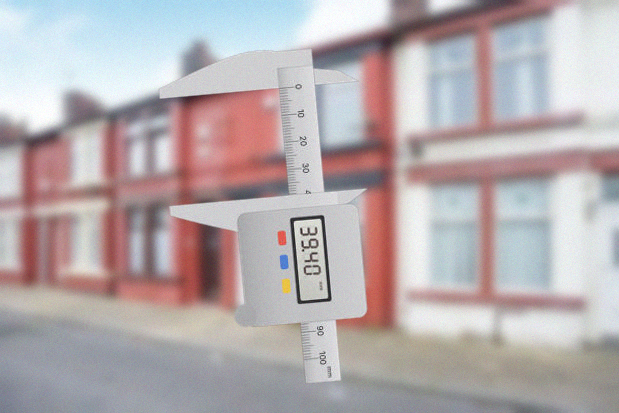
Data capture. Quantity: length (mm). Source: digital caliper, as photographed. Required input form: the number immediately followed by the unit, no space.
39.40mm
